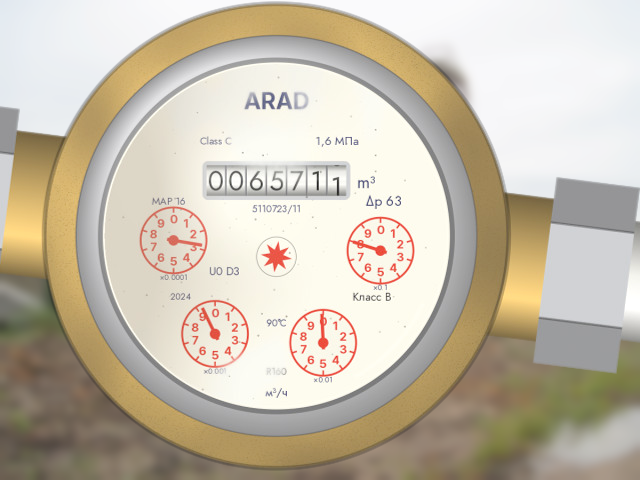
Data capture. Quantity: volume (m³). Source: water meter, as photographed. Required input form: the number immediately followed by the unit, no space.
65710.7992m³
